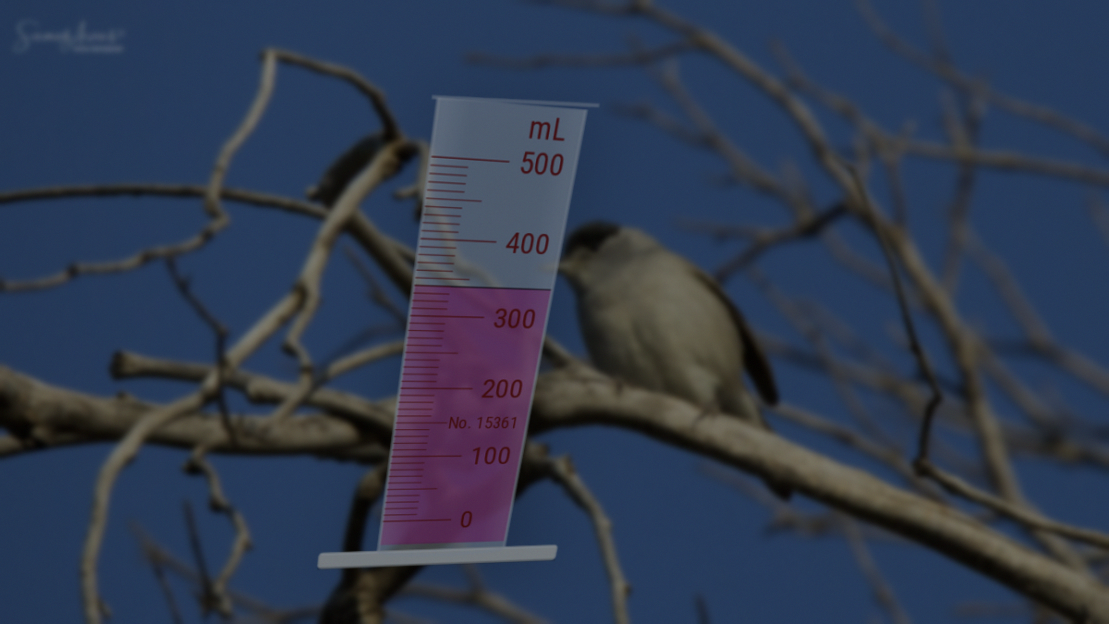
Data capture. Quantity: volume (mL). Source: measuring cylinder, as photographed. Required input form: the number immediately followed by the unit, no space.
340mL
